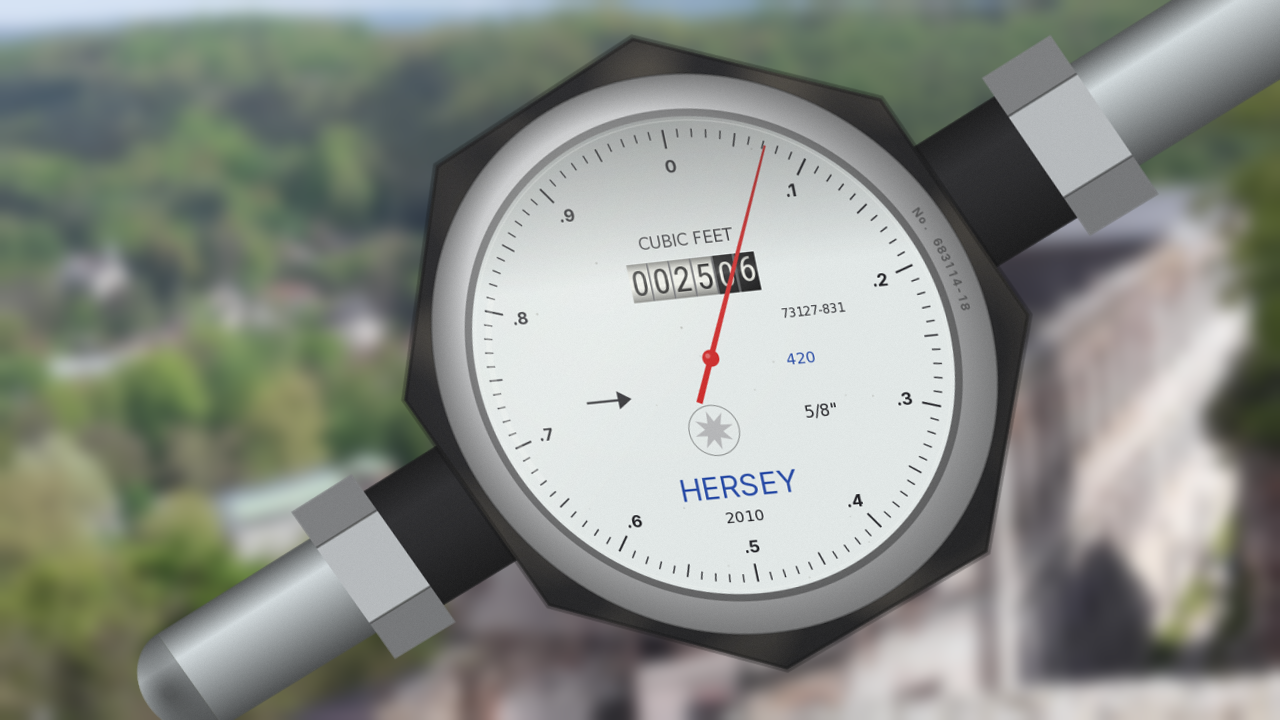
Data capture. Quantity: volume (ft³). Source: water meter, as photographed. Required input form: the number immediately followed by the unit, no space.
2506.07ft³
